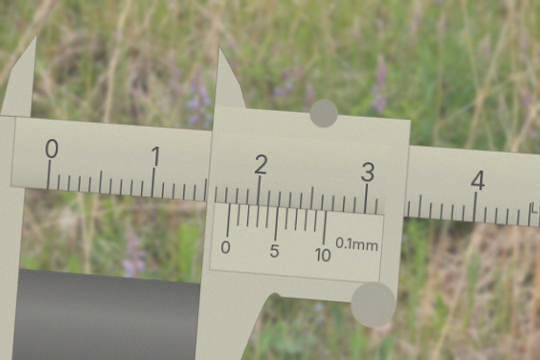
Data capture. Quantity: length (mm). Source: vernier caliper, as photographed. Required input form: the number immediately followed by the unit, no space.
17.4mm
